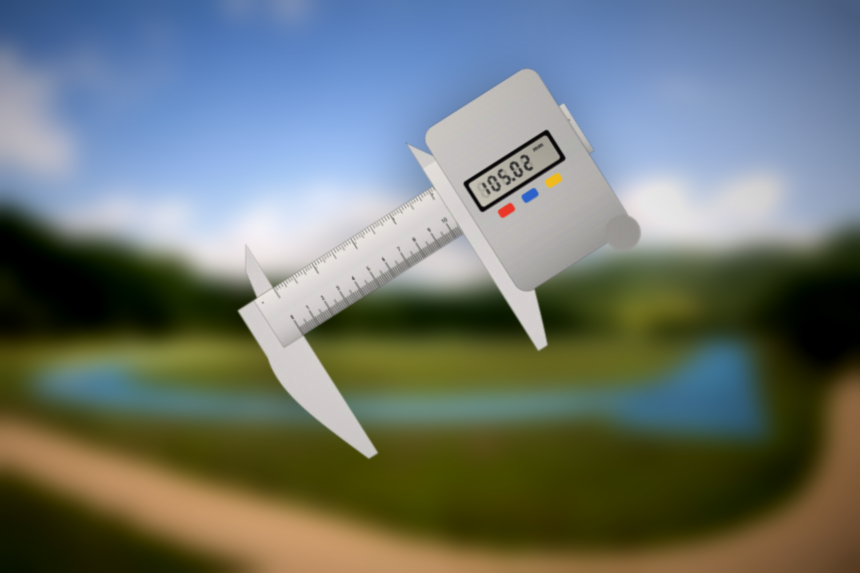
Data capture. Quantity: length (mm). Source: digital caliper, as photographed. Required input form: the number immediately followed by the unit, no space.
105.02mm
